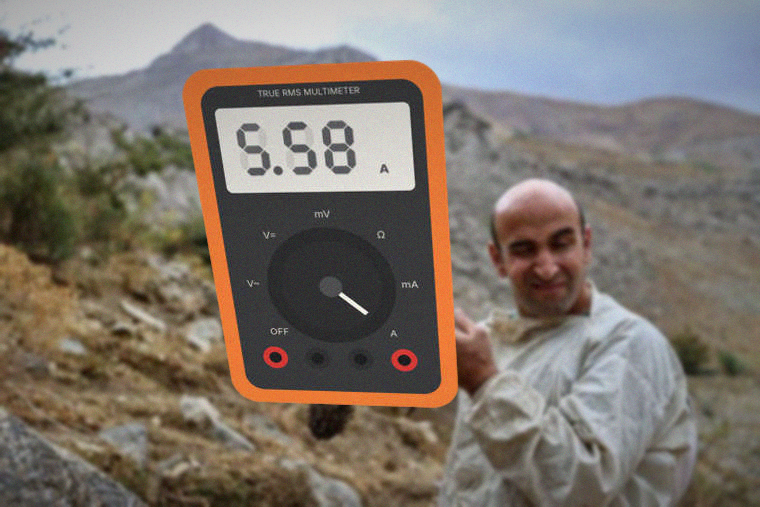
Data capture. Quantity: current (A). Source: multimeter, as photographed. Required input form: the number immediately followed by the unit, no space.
5.58A
